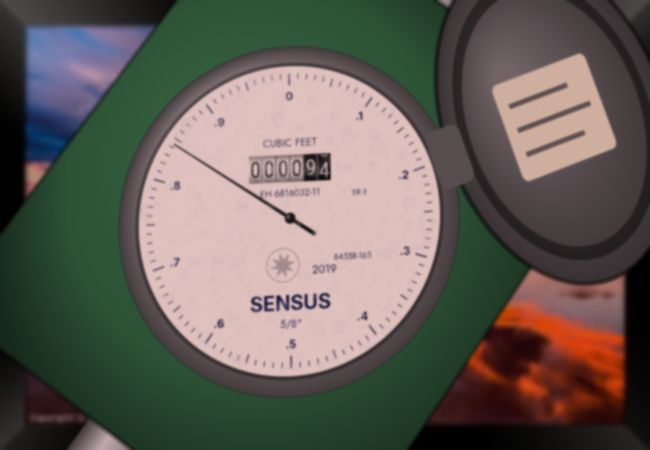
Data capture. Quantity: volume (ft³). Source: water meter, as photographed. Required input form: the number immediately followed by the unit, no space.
93.84ft³
